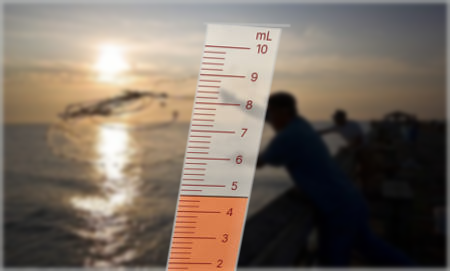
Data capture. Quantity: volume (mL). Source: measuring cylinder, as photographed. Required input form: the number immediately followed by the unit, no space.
4.6mL
